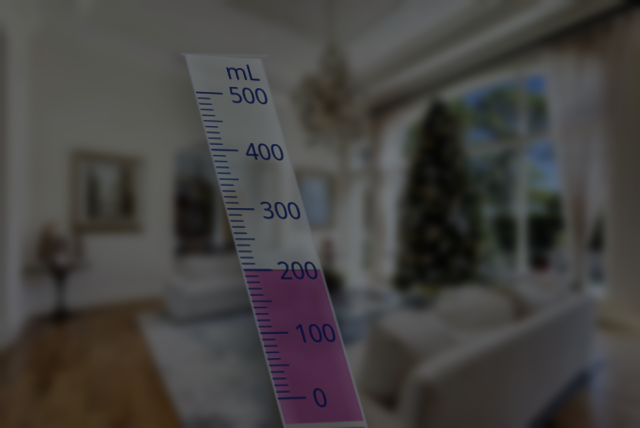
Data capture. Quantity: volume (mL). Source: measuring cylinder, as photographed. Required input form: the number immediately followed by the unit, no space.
200mL
